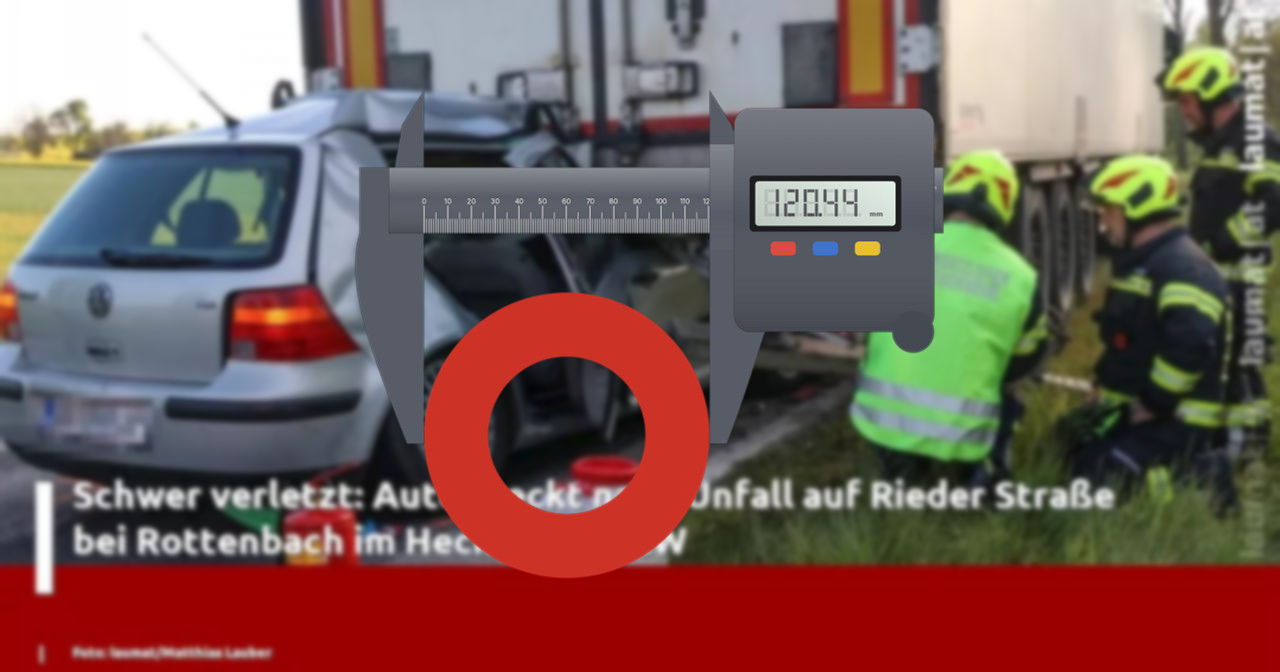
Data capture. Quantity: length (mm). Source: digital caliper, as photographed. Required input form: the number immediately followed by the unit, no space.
120.44mm
